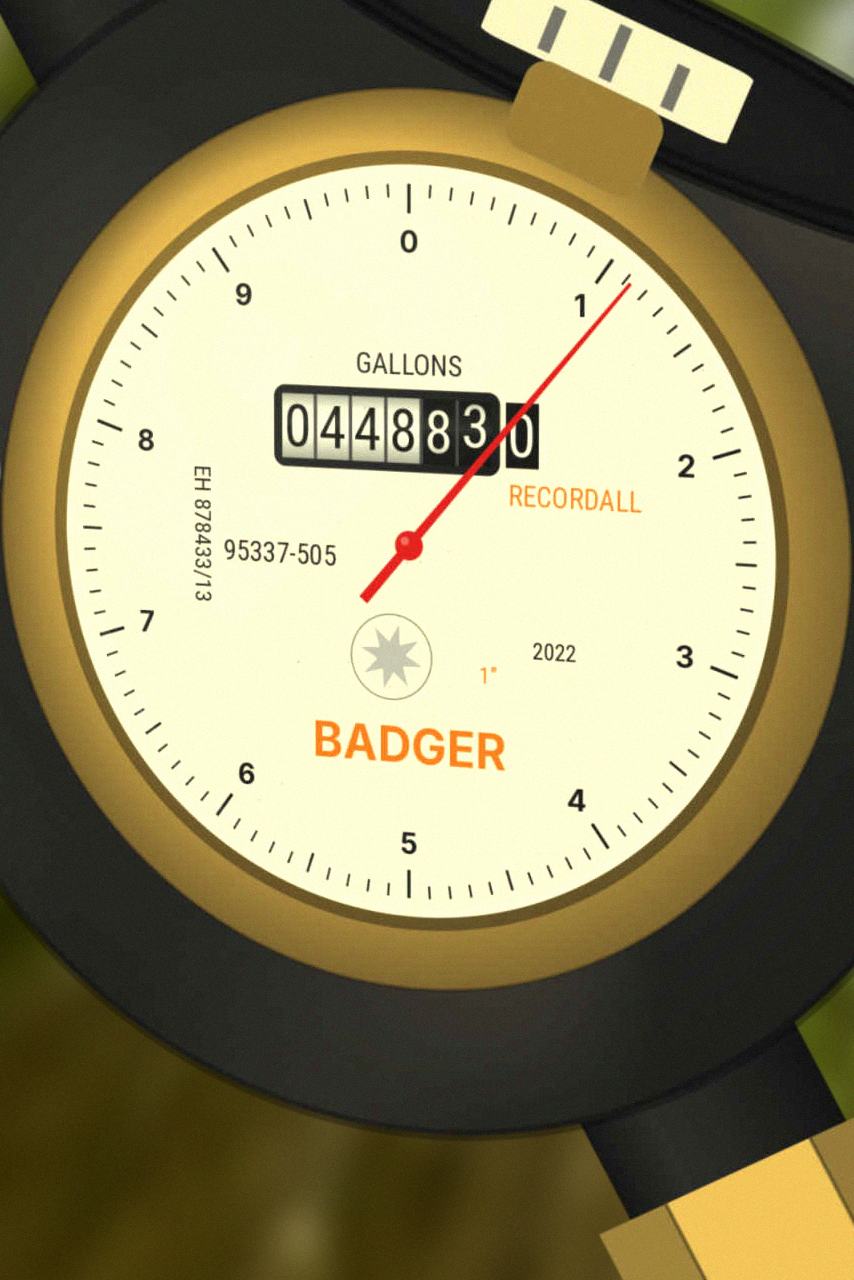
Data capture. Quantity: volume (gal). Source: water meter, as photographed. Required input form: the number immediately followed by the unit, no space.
448831.1gal
